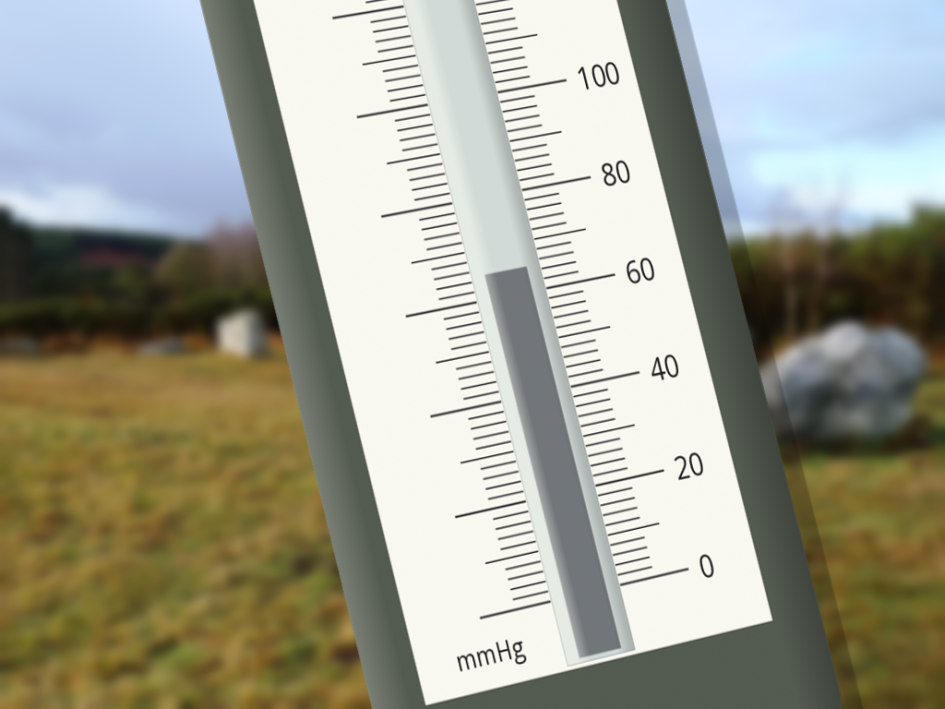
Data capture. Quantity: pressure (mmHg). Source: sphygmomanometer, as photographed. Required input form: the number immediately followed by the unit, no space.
65mmHg
